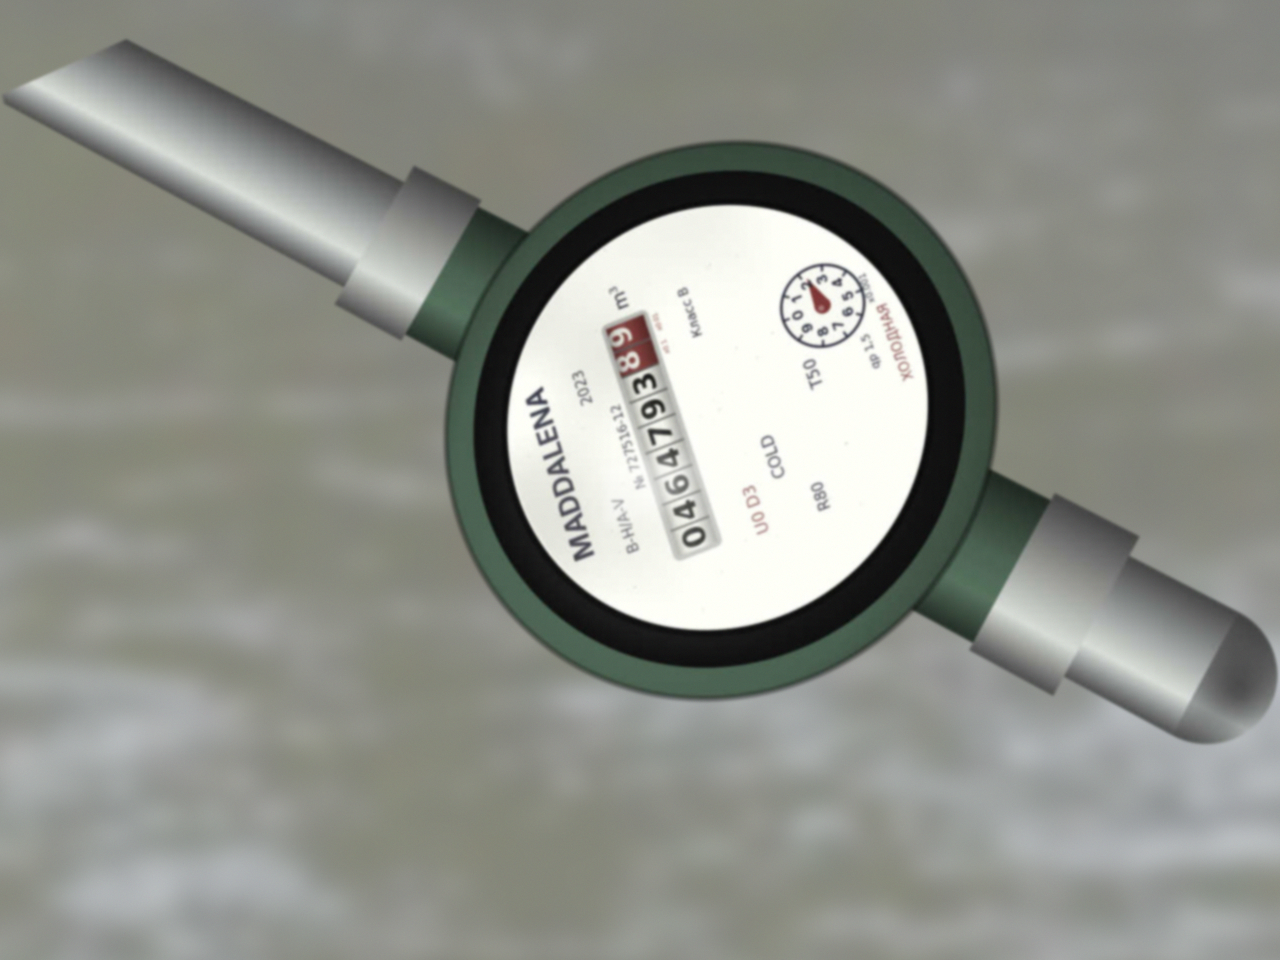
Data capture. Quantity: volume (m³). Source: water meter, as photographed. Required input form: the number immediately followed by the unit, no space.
464793.892m³
